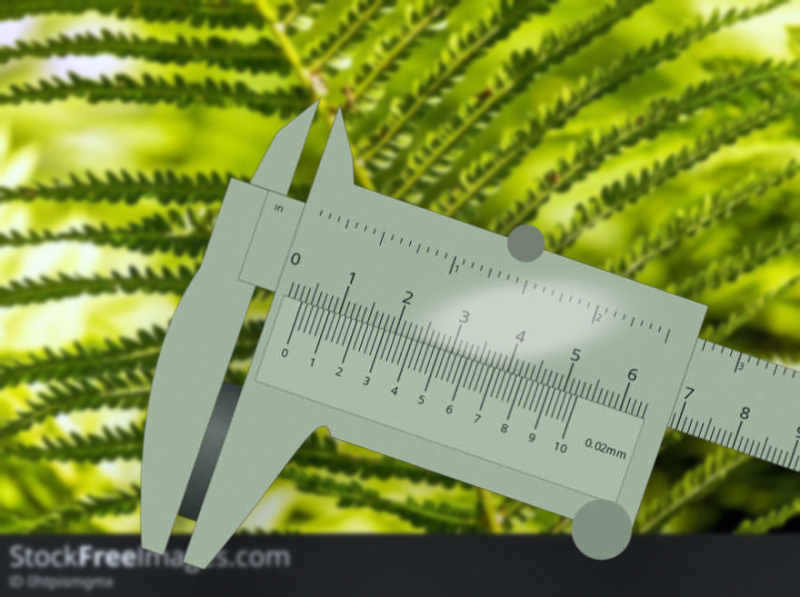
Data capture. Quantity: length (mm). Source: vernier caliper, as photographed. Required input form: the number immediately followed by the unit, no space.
3.4mm
